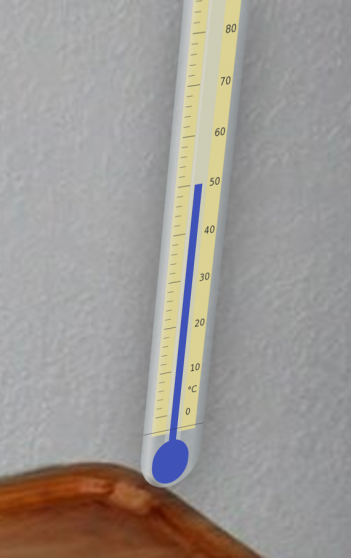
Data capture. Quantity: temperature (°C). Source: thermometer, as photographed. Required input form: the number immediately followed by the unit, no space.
50°C
